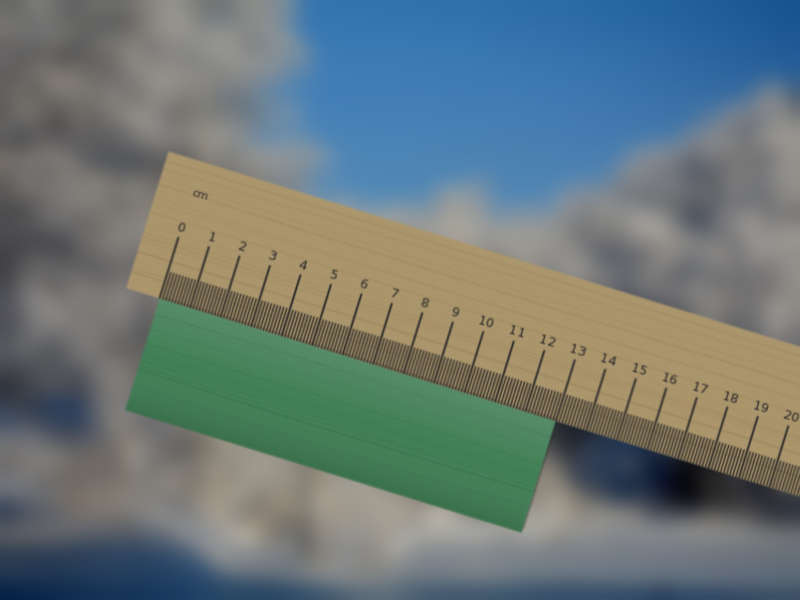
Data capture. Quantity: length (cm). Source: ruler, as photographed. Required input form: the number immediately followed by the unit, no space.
13cm
